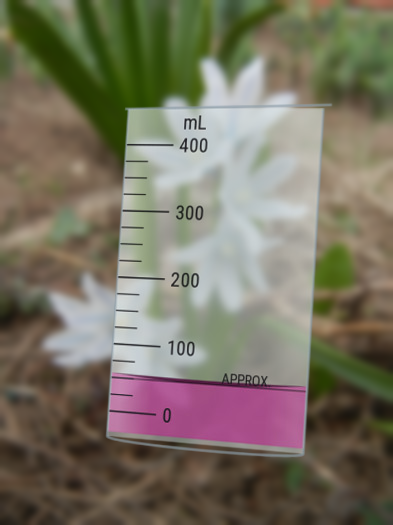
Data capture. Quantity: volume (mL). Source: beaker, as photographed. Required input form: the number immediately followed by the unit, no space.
50mL
